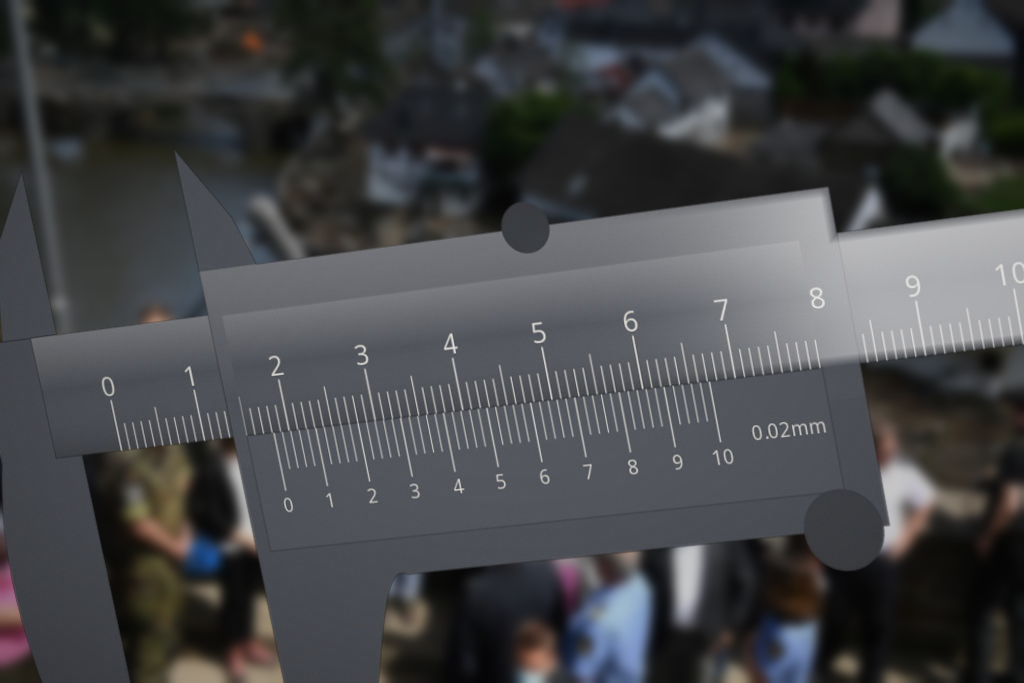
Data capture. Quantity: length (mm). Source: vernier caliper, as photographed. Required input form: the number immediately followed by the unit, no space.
18.2mm
